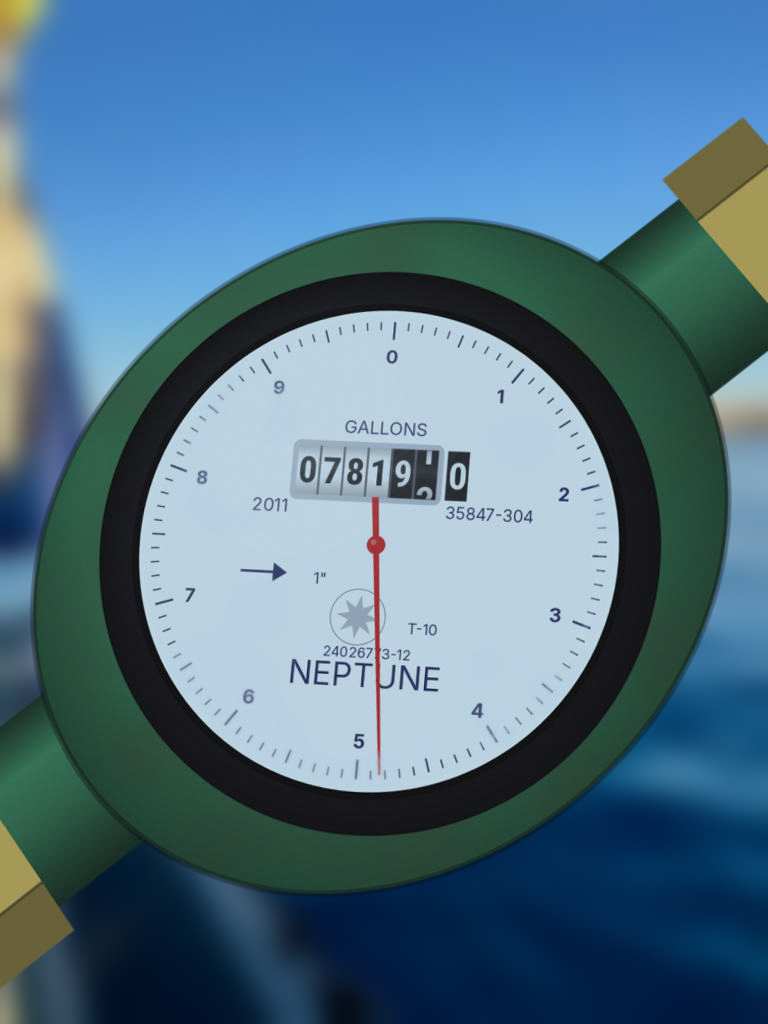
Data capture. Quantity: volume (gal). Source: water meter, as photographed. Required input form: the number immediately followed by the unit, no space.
781914.8gal
